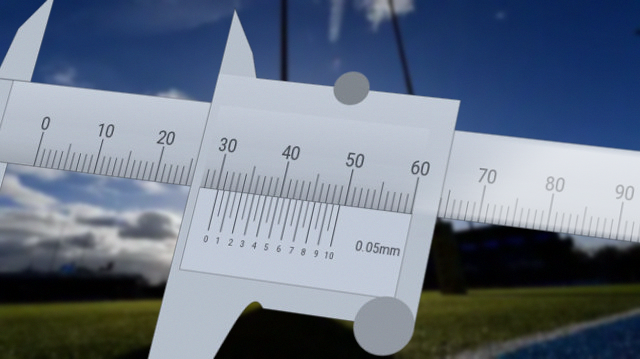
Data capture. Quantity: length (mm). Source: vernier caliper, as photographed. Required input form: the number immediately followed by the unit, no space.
30.2mm
